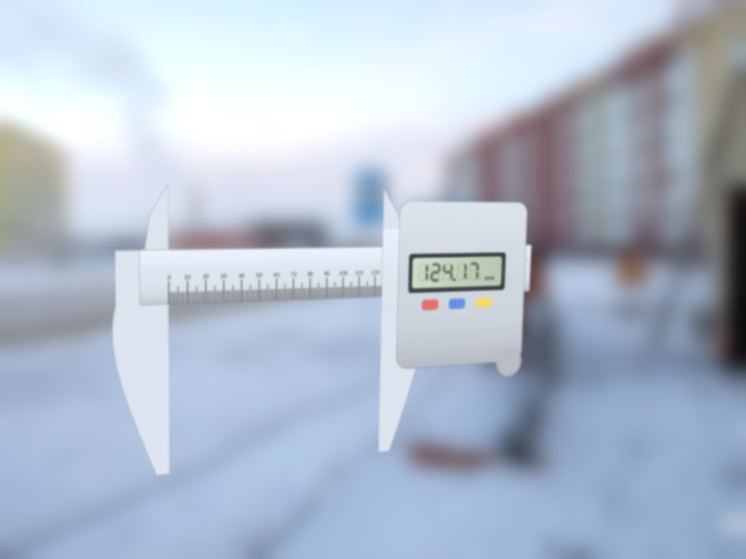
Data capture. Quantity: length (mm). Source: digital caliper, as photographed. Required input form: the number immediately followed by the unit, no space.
124.17mm
